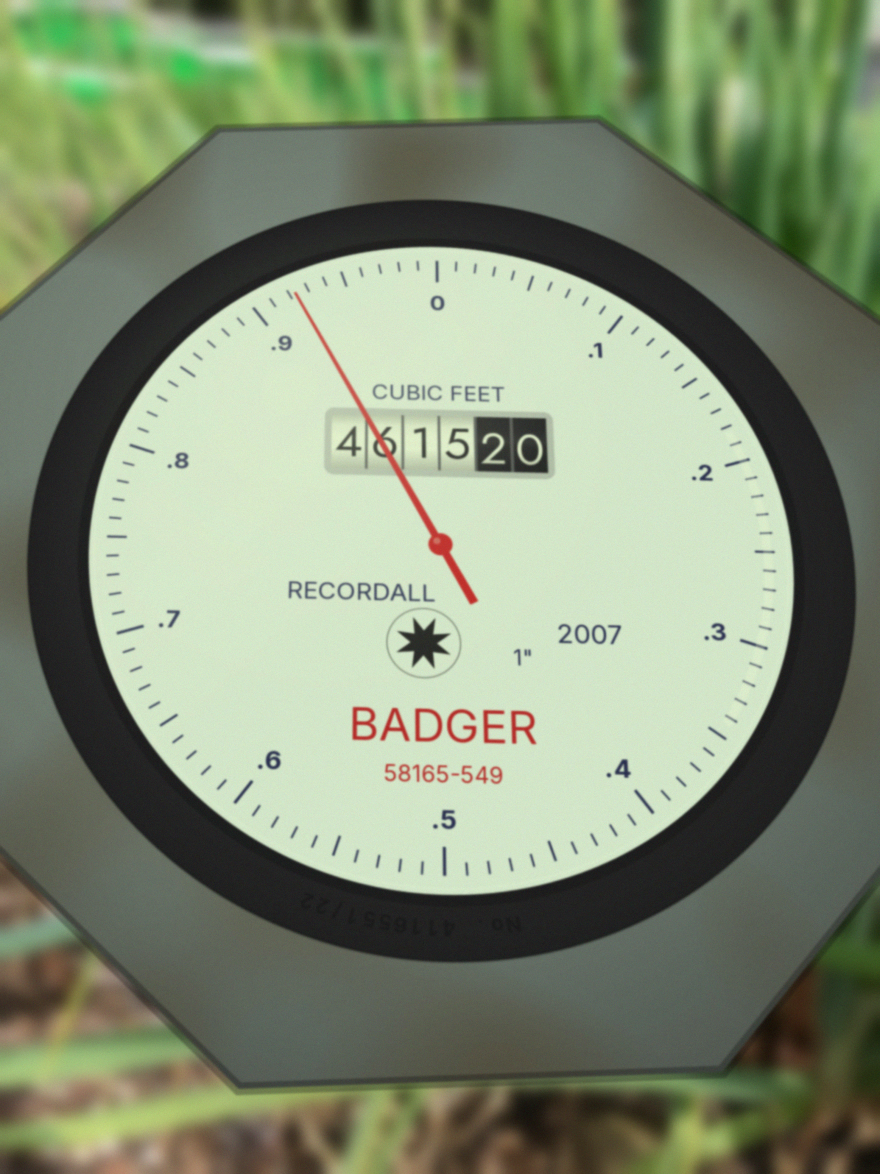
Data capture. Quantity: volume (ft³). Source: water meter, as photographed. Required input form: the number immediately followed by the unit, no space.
461519.92ft³
